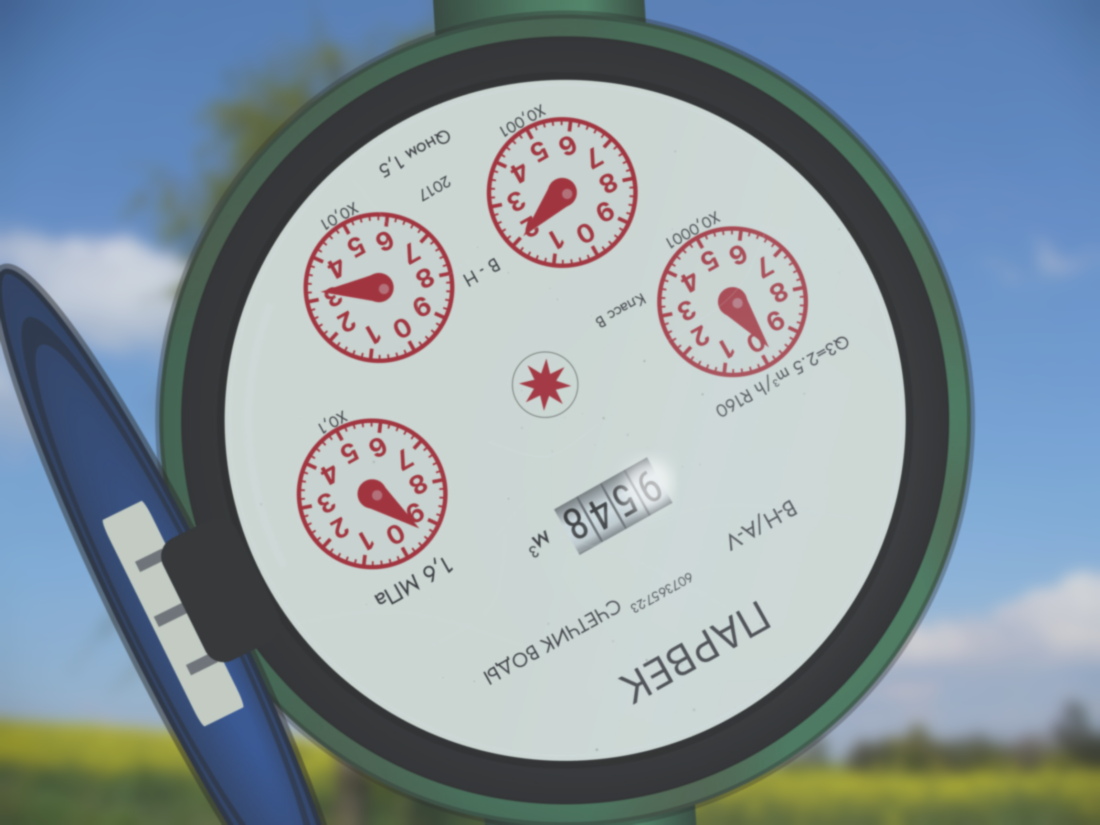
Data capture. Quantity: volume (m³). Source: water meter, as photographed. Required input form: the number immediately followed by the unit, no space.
9547.9319m³
